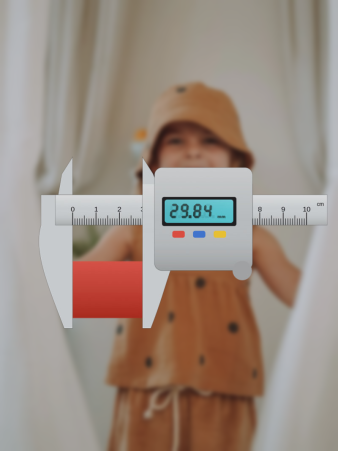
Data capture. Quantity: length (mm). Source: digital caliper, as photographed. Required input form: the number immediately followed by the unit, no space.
29.84mm
